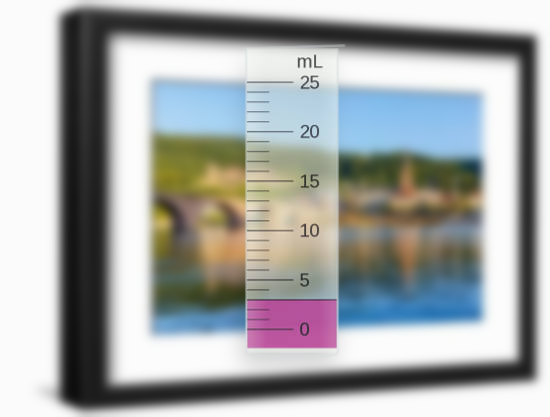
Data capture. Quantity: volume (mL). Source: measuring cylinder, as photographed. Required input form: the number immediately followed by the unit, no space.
3mL
